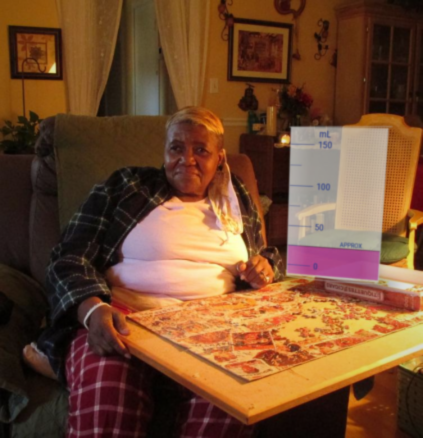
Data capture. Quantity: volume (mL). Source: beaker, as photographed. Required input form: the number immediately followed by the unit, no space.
25mL
